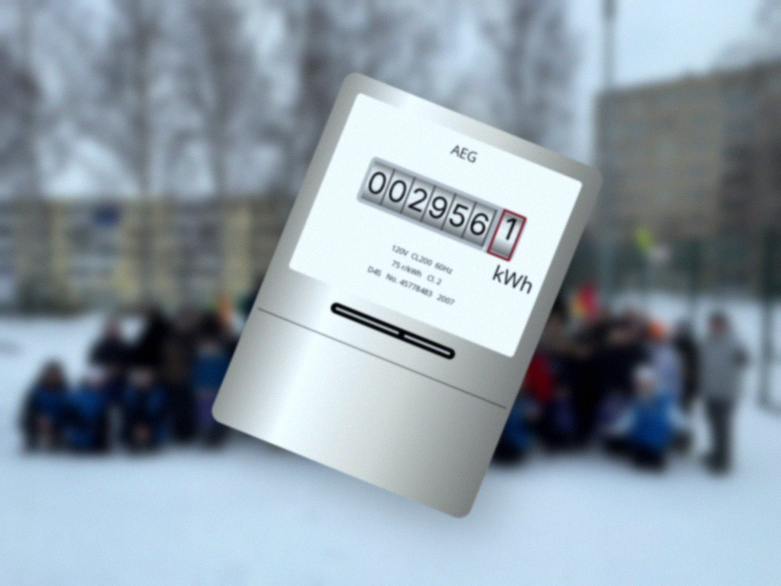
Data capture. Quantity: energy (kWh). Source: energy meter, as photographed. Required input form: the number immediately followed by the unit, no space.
2956.1kWh
